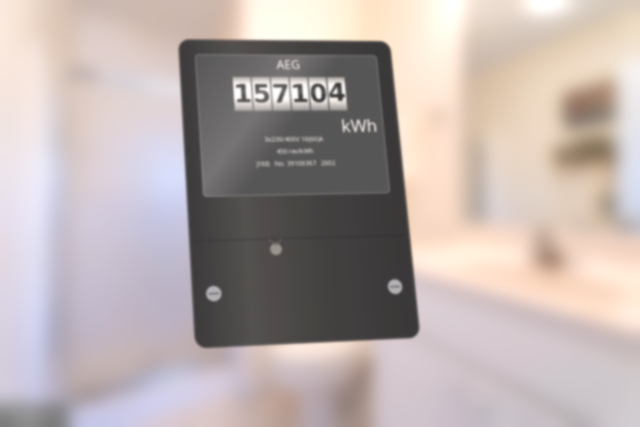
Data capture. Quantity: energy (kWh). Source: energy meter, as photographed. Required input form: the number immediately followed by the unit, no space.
157104kWh
